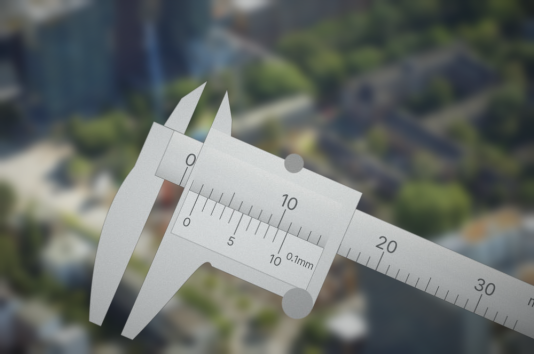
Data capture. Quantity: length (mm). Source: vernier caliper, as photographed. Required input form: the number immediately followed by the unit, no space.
2.0mm
